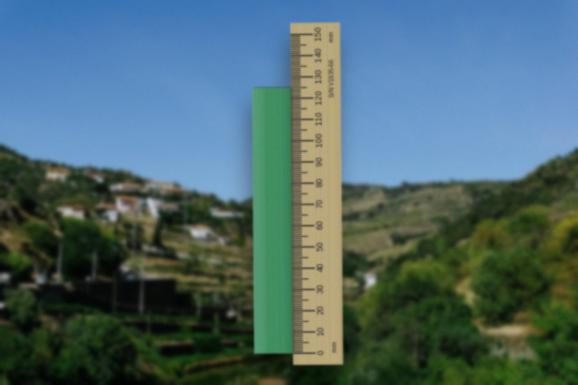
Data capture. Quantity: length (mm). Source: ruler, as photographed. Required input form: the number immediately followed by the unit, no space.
125mm
